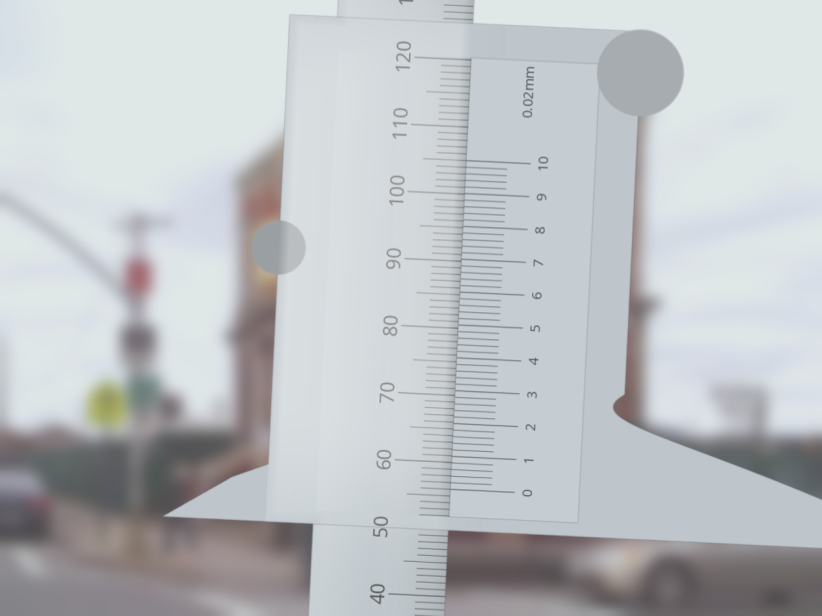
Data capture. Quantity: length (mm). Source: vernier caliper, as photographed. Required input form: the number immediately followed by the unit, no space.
56.0mm
